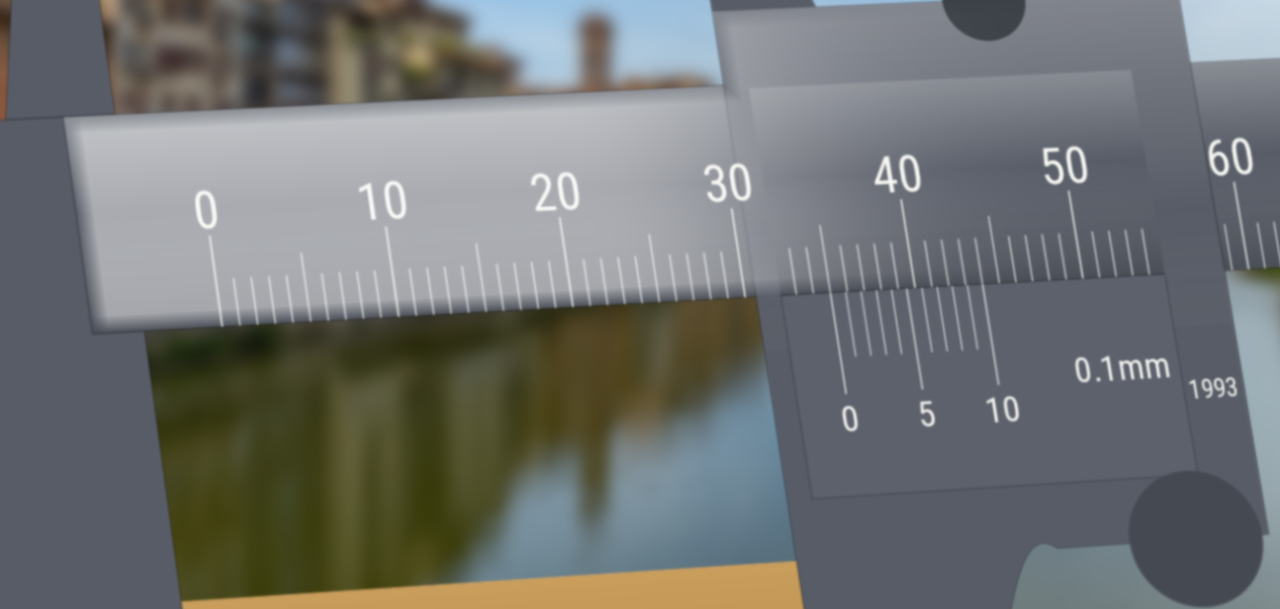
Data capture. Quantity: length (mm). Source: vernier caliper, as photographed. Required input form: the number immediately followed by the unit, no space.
35.0mm
